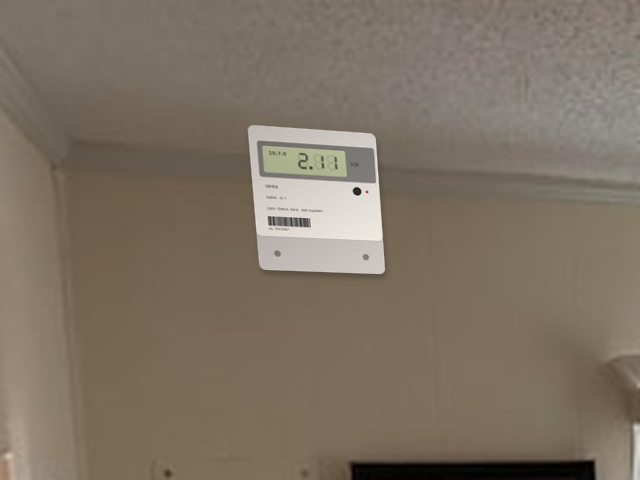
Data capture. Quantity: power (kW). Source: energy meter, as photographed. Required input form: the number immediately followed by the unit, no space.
2.11kW
